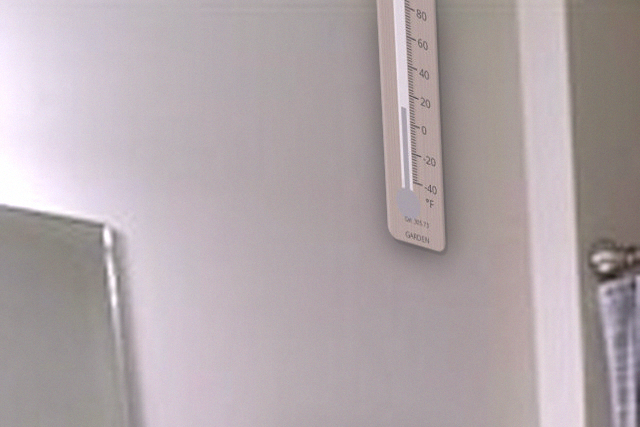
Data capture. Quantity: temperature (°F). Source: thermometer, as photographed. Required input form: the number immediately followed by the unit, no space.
10°F
